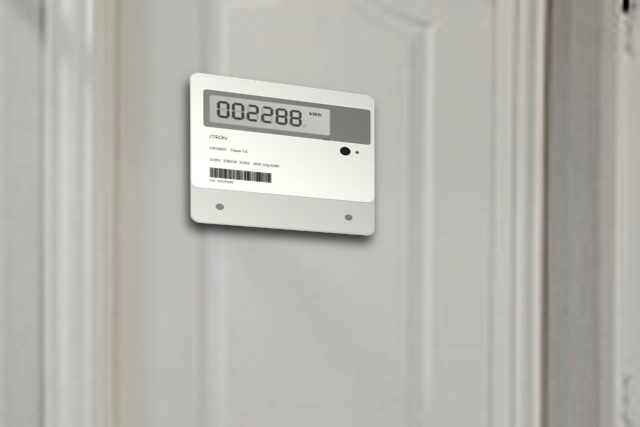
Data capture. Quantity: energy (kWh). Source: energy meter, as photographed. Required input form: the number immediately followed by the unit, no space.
2288kWh
